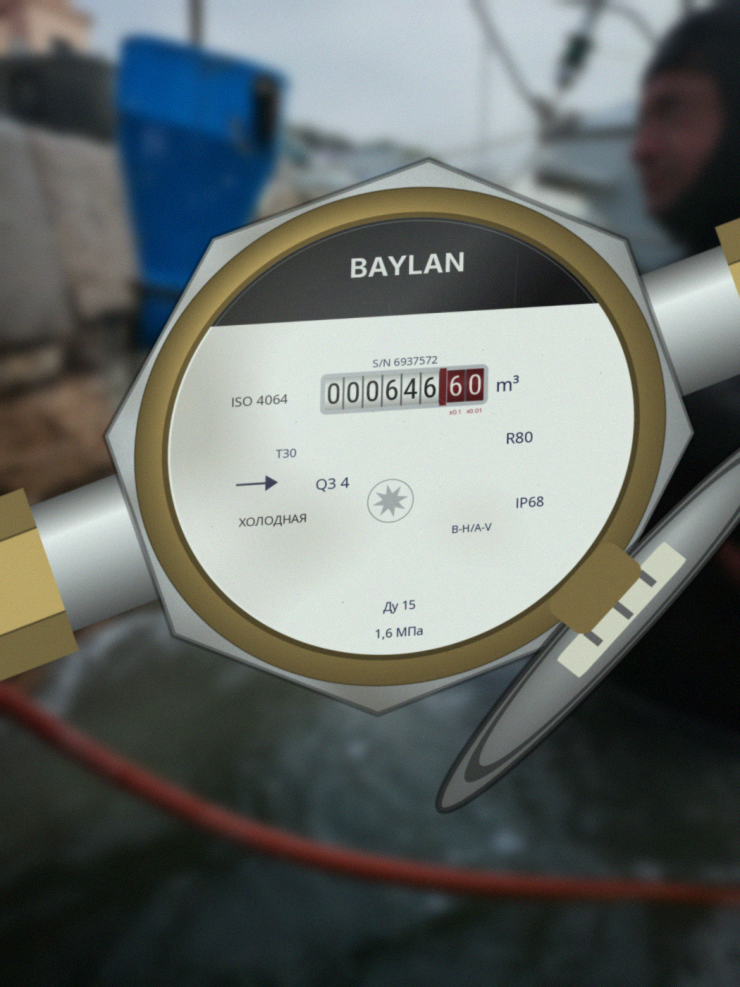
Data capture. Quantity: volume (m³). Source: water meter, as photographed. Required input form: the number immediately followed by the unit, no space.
646.60m³
